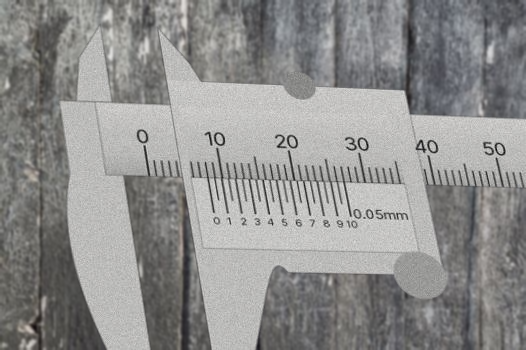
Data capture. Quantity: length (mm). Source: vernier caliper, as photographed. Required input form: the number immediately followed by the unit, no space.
8.0mm
